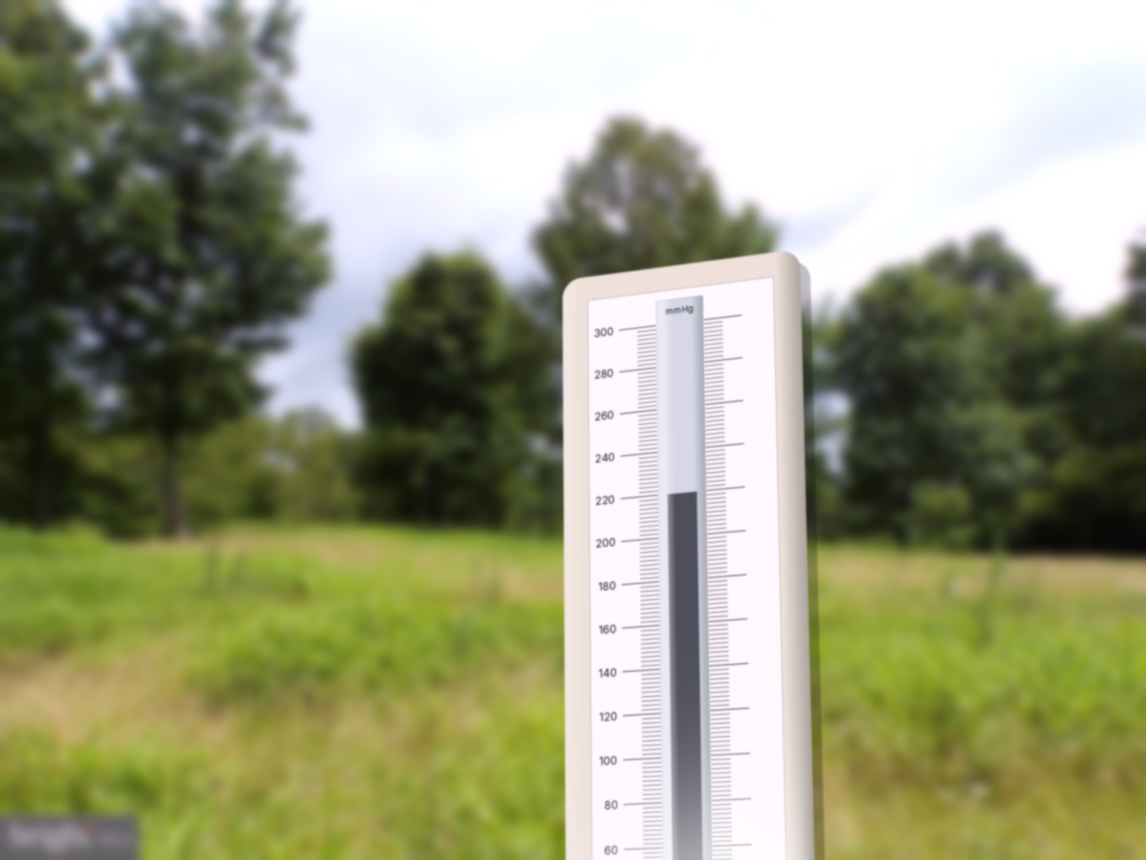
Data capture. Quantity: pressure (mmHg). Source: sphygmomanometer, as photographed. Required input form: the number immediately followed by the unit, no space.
220mmHg
